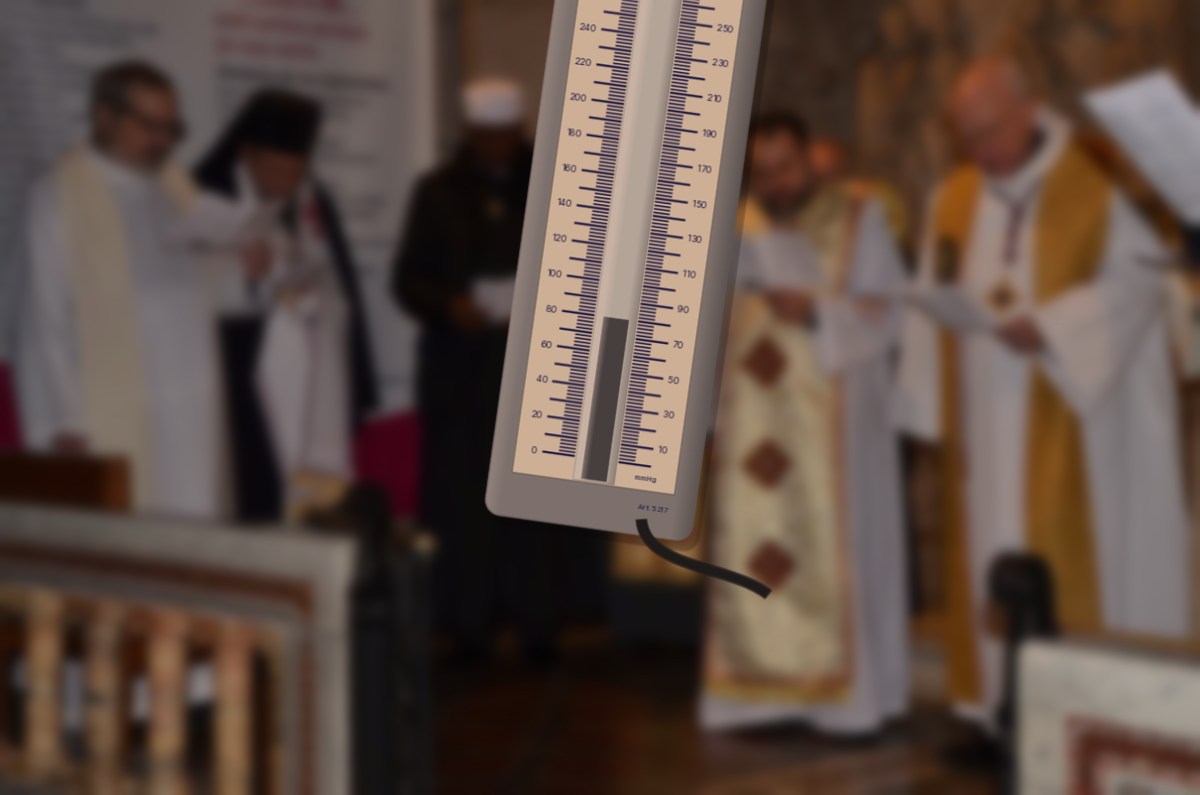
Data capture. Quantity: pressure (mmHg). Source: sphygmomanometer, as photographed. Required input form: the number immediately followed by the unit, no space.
80mmHg
